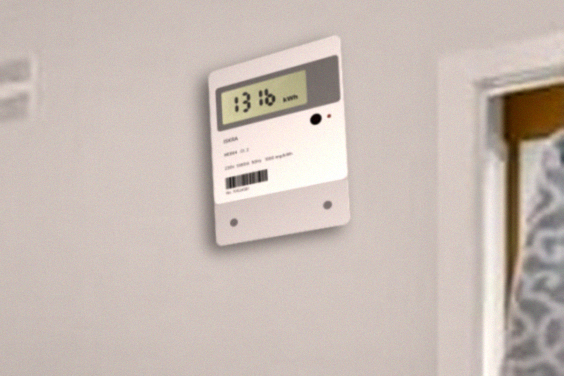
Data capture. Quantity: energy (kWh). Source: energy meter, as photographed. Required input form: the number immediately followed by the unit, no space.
1316kWh
